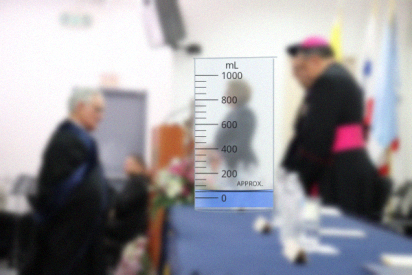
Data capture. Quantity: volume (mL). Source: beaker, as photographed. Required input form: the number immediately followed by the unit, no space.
50mL
